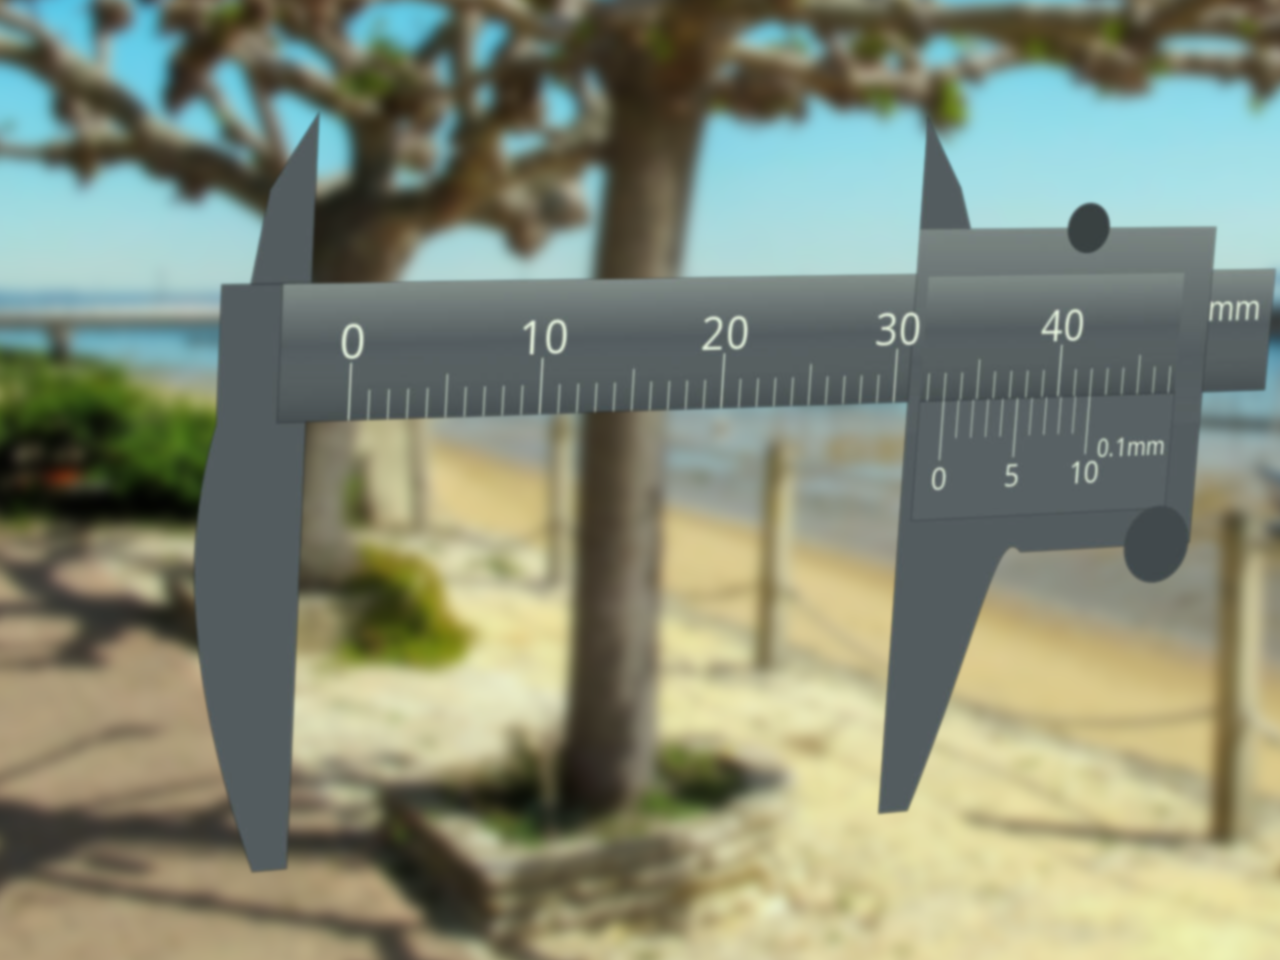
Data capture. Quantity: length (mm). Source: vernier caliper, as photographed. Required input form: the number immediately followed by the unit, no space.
33.0mm
